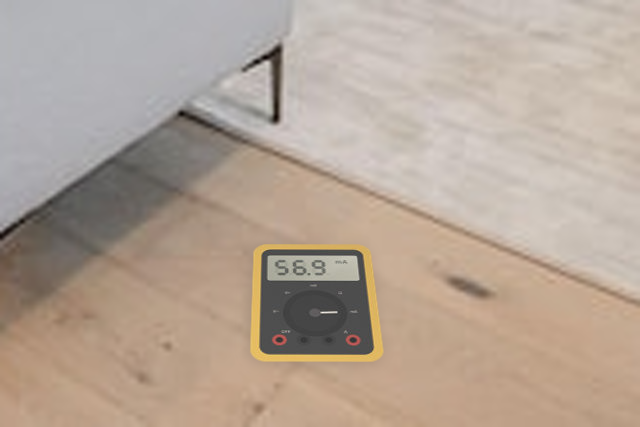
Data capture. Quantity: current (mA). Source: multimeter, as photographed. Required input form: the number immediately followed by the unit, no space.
56.9mA
